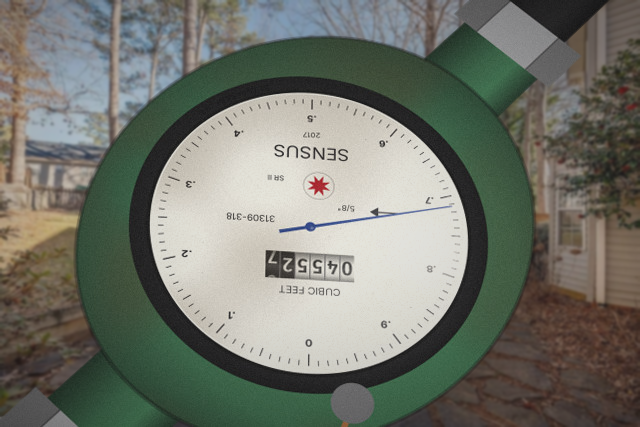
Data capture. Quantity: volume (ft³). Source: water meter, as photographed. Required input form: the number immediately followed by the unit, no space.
45526.71ft³
